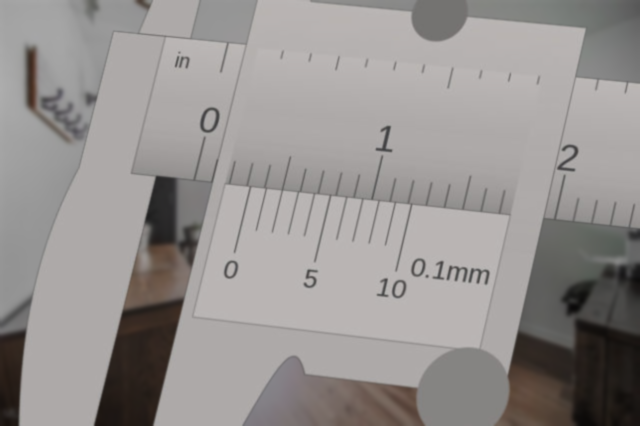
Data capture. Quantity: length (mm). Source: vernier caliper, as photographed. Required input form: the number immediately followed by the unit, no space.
3.2mm
